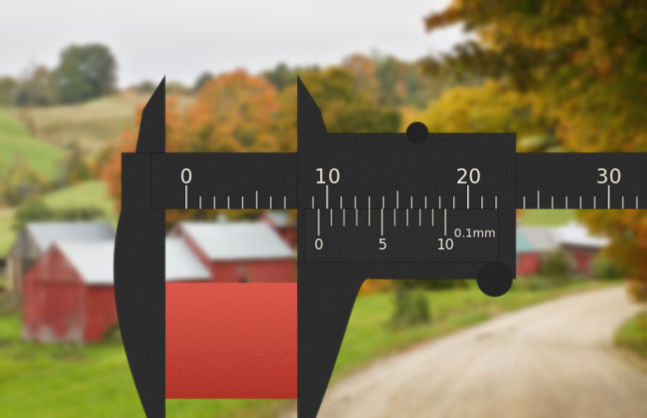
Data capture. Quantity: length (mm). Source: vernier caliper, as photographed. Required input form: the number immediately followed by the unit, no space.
9.4mm
